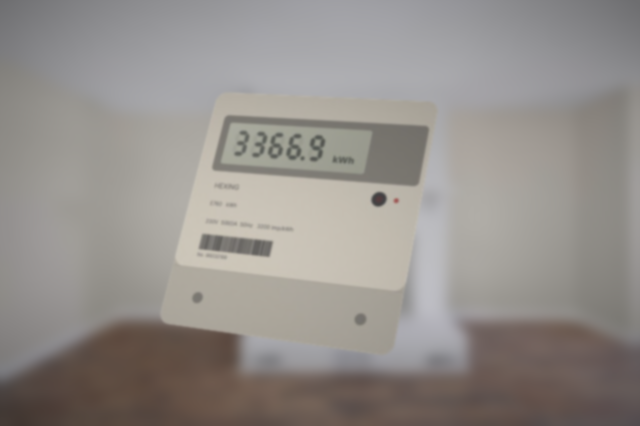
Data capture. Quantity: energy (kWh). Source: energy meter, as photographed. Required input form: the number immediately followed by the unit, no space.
3366.9kWh
